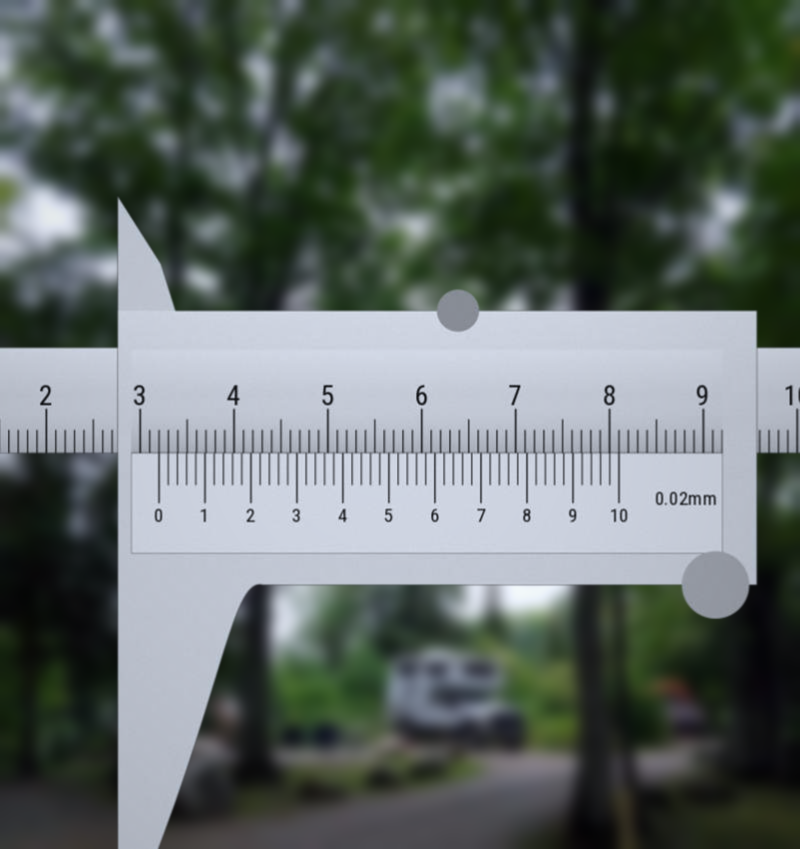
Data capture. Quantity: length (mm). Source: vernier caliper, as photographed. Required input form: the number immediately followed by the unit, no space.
32.0mm
